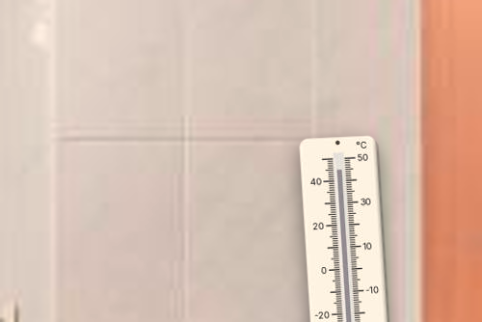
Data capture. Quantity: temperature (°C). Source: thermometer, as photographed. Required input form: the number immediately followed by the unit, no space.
45°C
